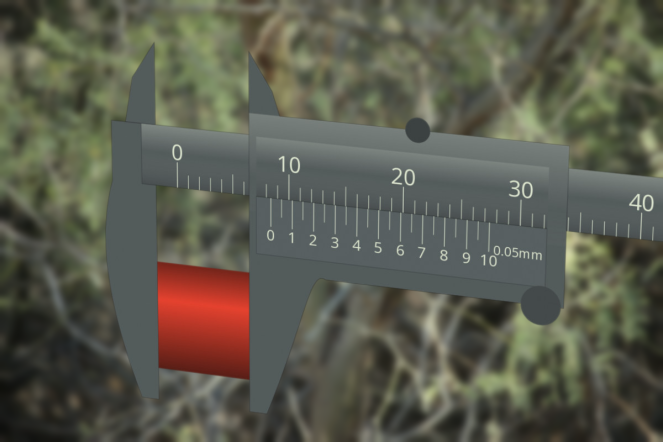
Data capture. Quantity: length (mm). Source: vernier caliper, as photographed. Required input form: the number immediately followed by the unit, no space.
8.4mm
